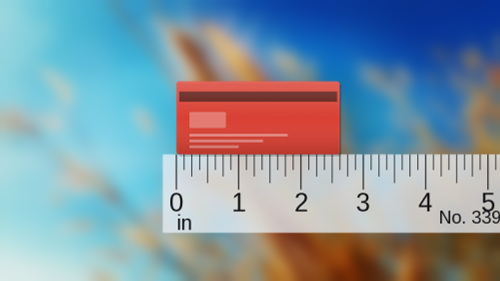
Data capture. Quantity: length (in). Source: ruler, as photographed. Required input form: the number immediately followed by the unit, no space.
2.625in
